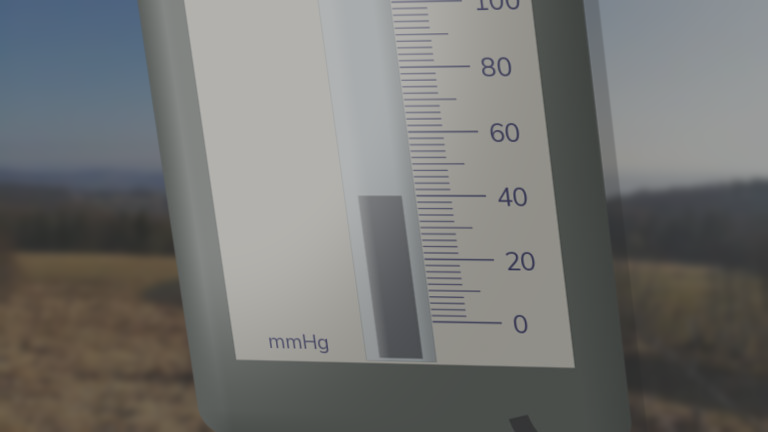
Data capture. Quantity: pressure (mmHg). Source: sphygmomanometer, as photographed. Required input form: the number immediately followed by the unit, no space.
40mmHg
